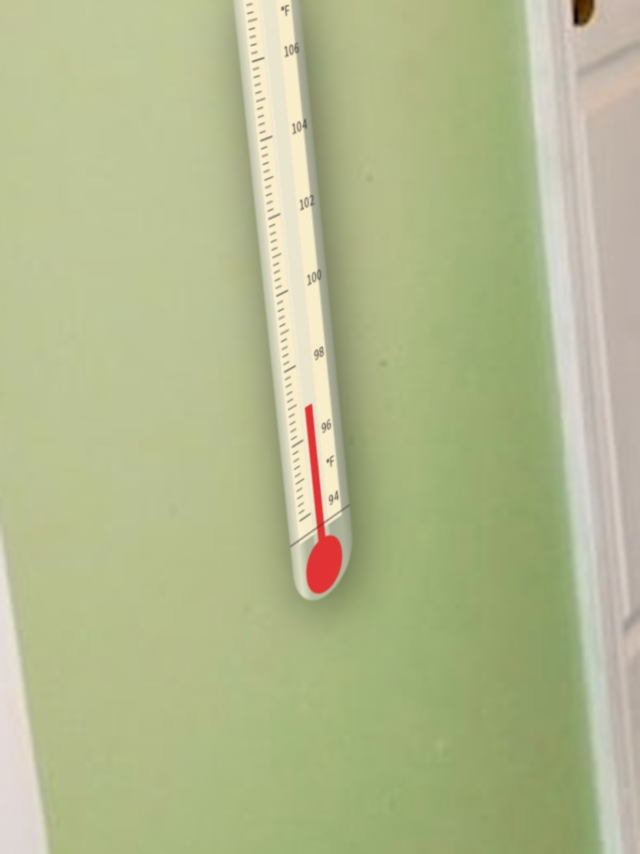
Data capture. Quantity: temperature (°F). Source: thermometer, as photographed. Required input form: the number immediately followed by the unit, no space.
96.8°F
